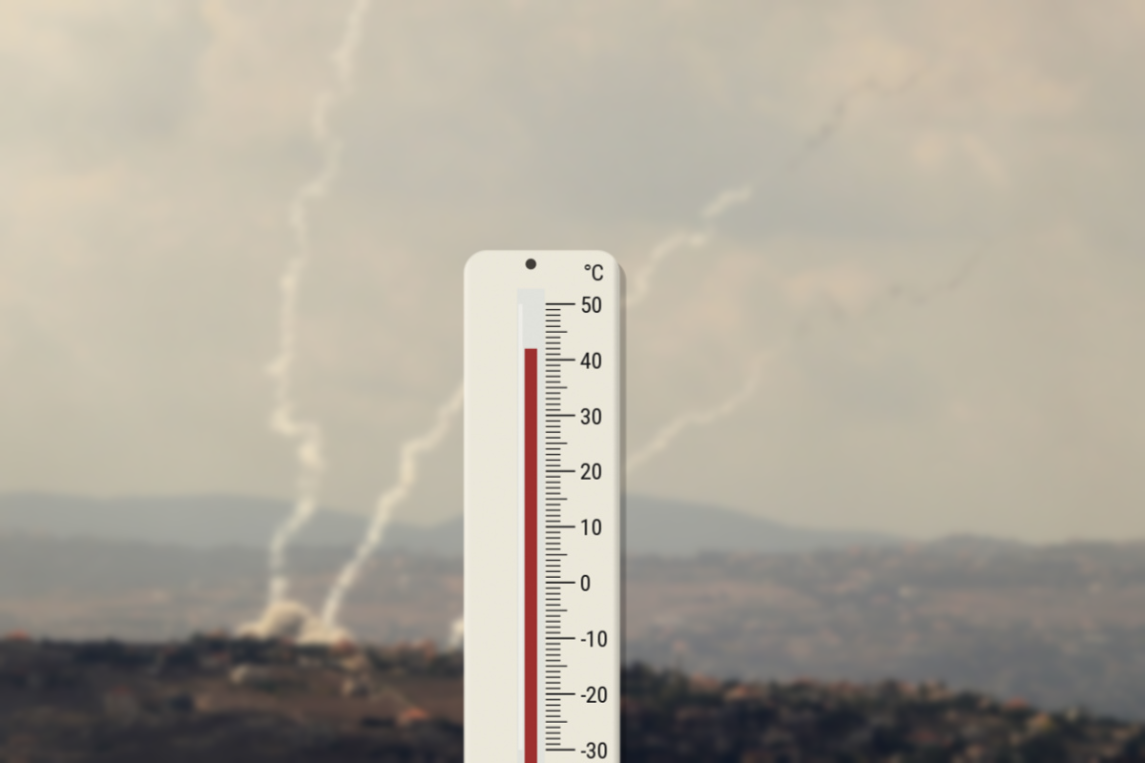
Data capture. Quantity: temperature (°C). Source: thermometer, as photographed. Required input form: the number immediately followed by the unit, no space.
42°C
